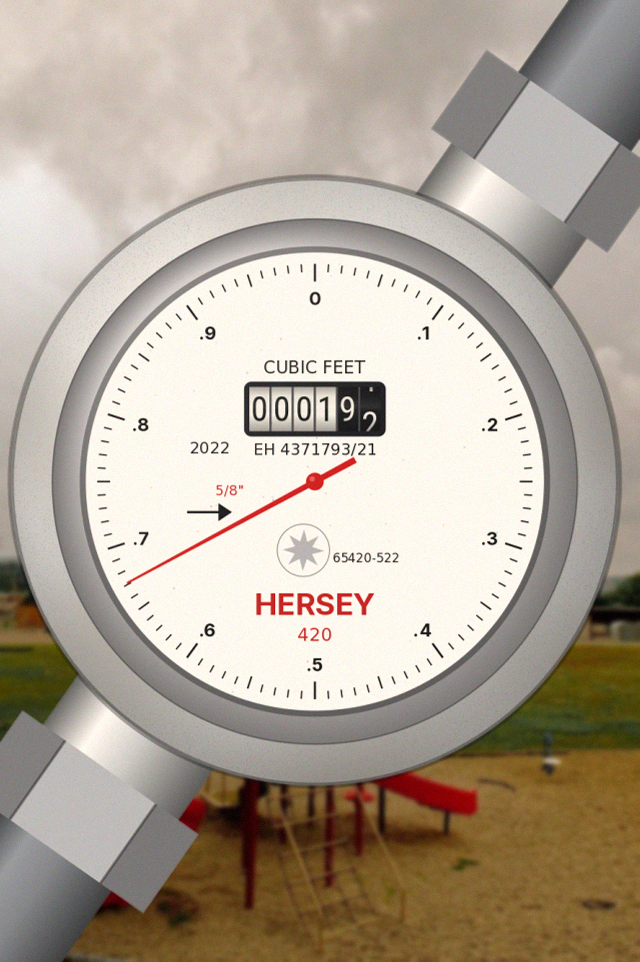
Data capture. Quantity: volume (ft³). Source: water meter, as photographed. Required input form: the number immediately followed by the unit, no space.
191.67ft³
